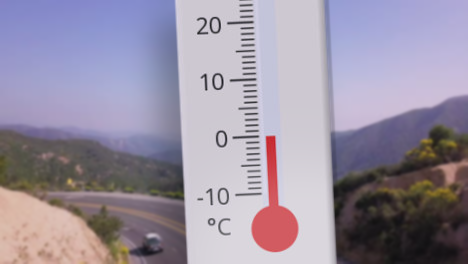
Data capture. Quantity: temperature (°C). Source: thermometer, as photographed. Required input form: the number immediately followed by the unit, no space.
0°C
